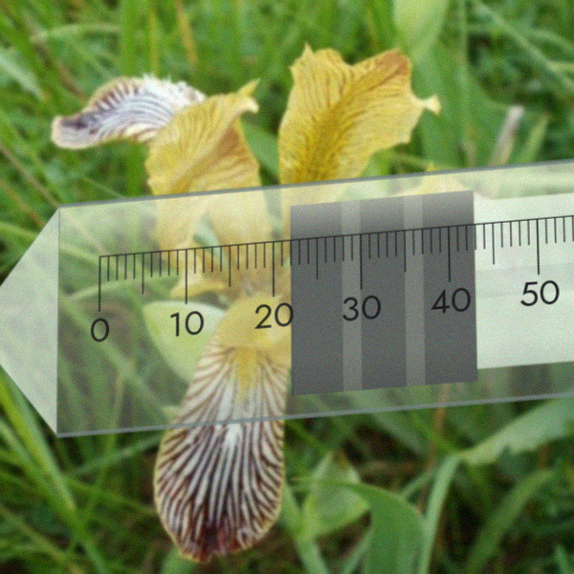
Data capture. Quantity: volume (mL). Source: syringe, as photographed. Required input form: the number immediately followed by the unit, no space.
22mL
